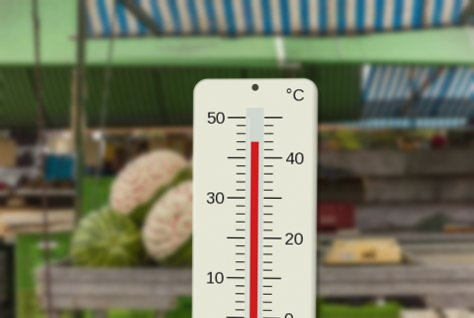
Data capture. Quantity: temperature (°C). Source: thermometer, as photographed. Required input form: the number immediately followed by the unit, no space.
44°C
